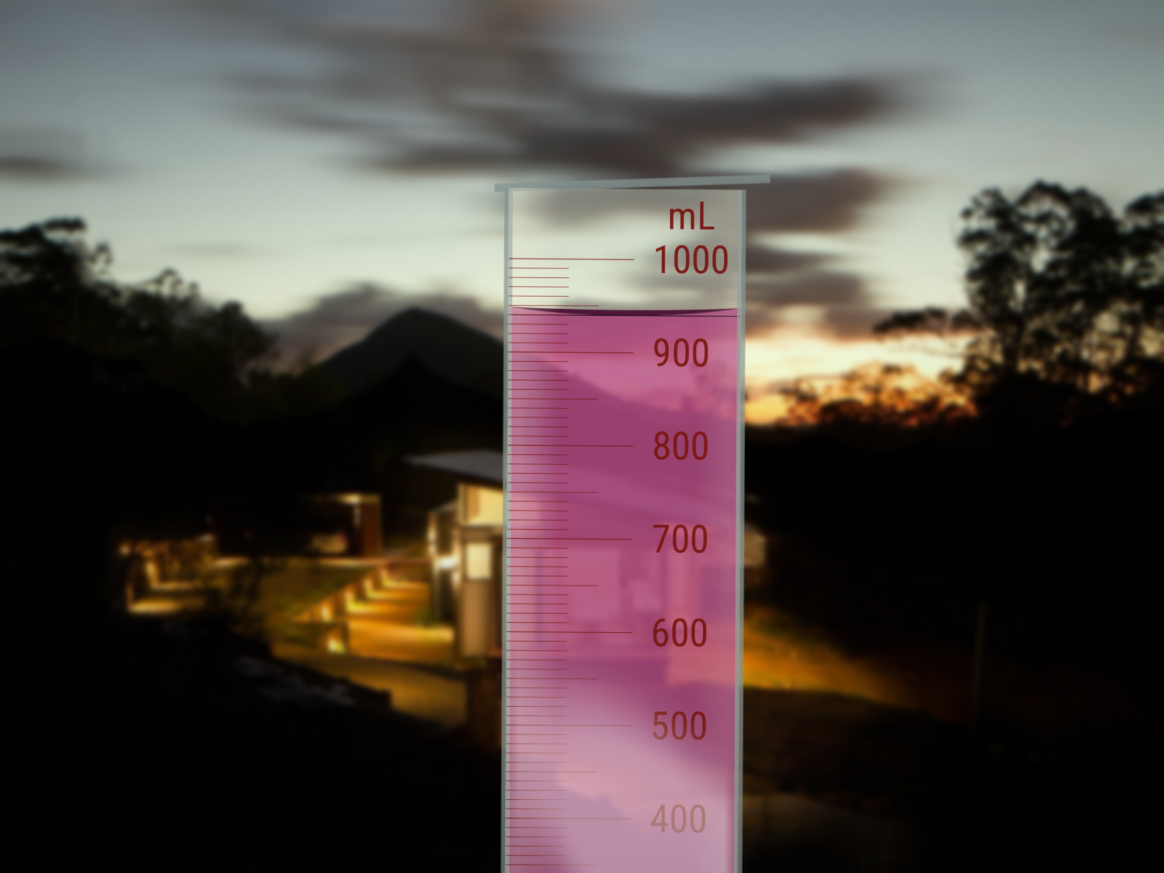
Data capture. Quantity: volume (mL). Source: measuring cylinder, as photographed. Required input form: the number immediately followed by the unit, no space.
940mL
